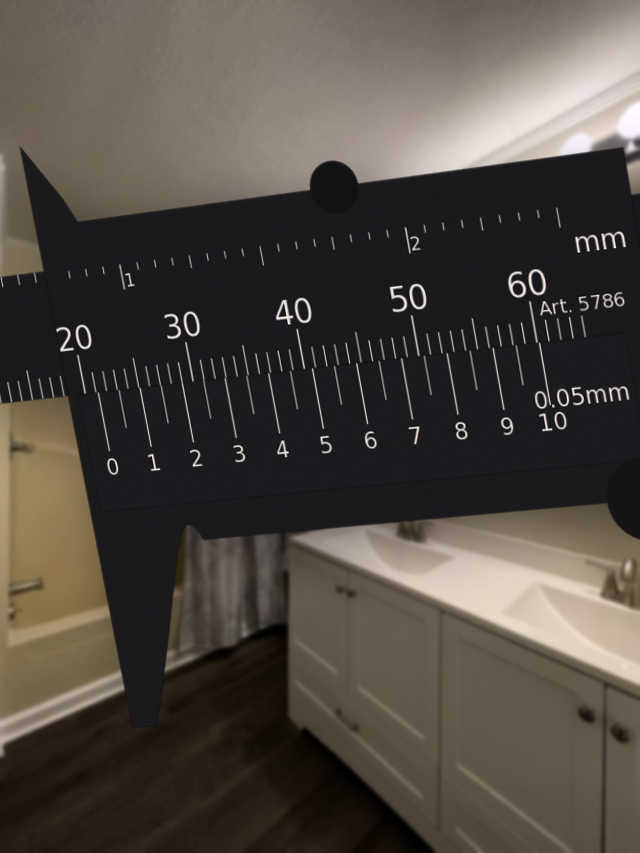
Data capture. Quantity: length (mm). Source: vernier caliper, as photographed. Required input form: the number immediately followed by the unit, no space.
21.2mm
